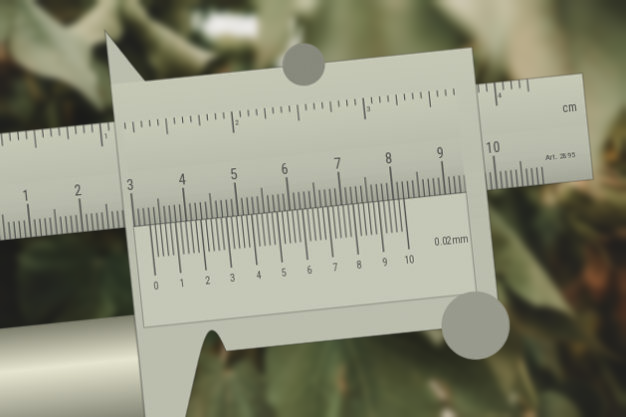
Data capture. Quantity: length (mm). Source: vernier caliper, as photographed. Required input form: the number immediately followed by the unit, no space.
33.0mm
